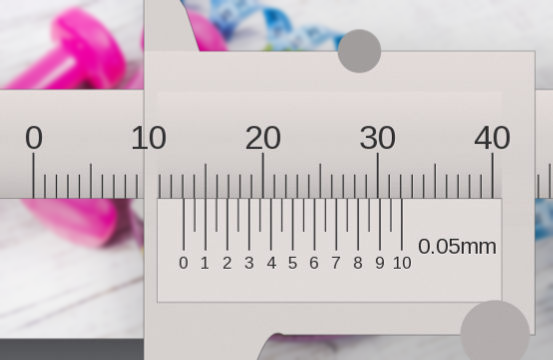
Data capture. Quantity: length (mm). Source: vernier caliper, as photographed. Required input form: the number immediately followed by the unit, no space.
13.1mm
